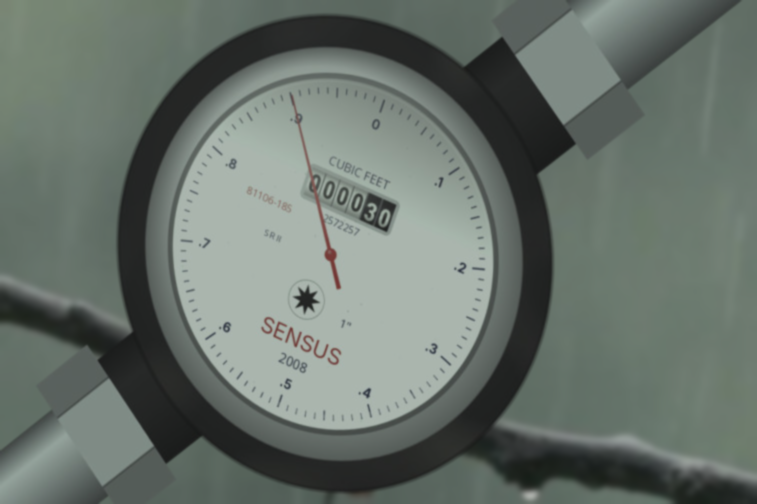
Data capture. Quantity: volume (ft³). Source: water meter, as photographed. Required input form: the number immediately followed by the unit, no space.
29.90ft³
